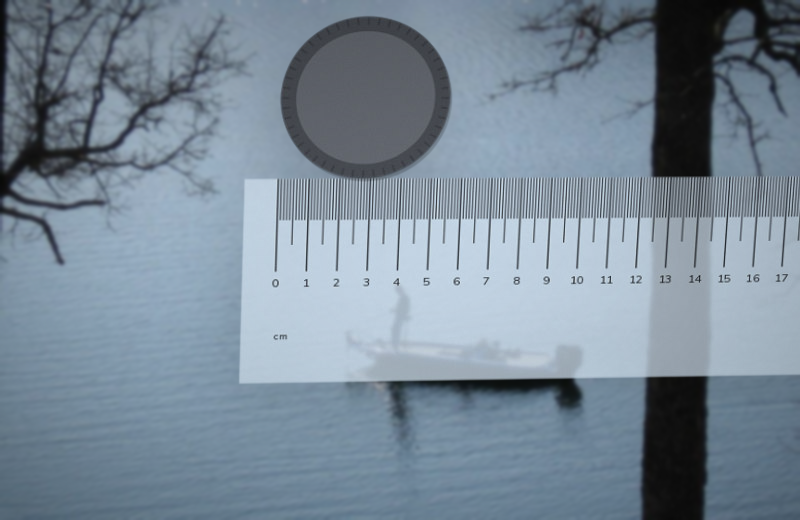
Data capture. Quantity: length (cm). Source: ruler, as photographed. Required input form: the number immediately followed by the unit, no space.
5.5cm
